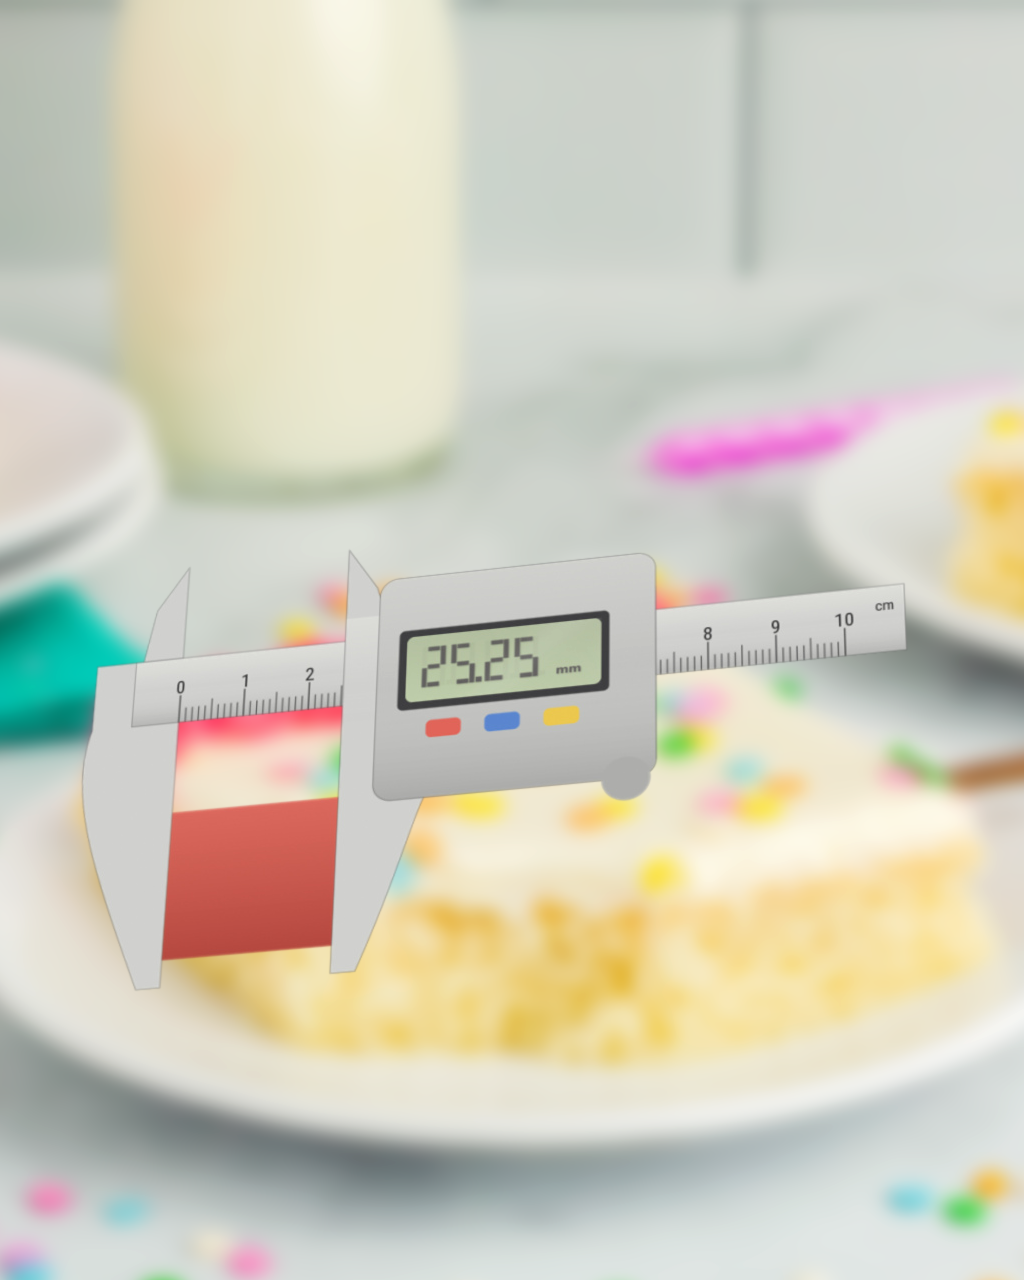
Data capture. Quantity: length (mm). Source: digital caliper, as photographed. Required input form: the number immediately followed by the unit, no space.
25.25mm
